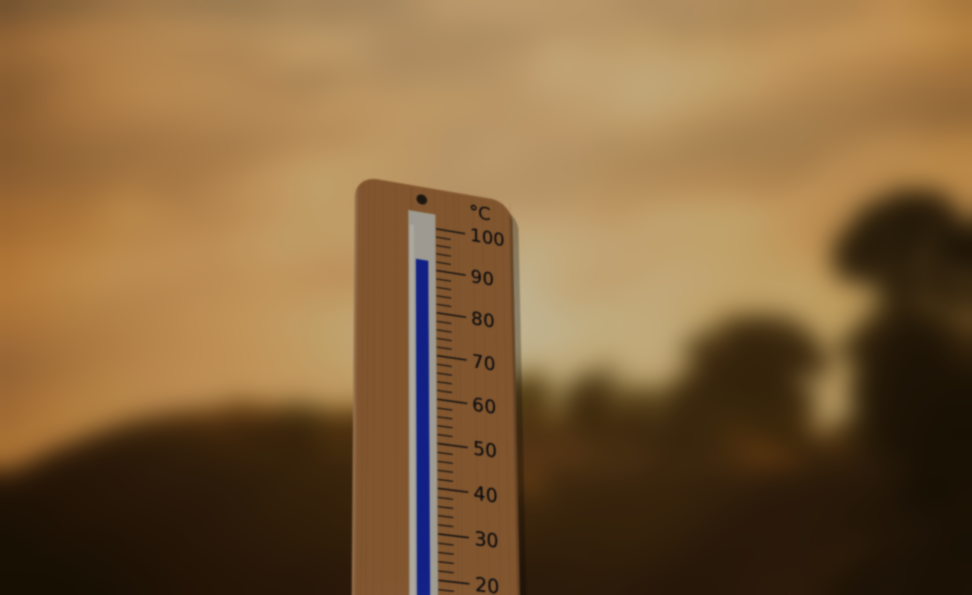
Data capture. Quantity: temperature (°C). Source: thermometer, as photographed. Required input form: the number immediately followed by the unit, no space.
92°C
